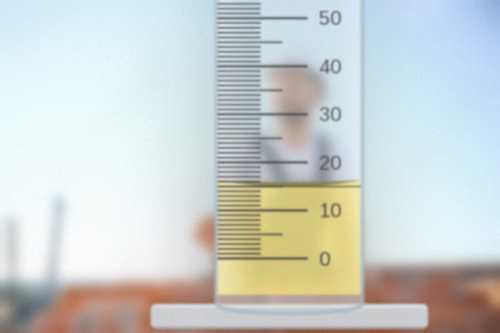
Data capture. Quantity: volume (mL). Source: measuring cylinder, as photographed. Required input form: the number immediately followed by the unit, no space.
15mL
